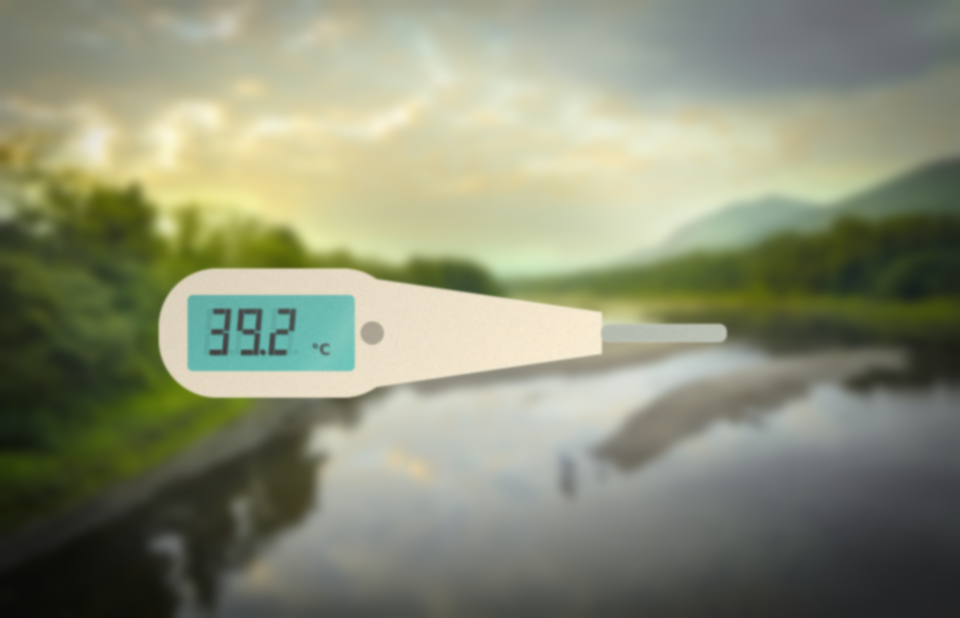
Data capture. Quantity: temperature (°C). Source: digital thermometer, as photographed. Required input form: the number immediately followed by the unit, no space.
39.2°C
